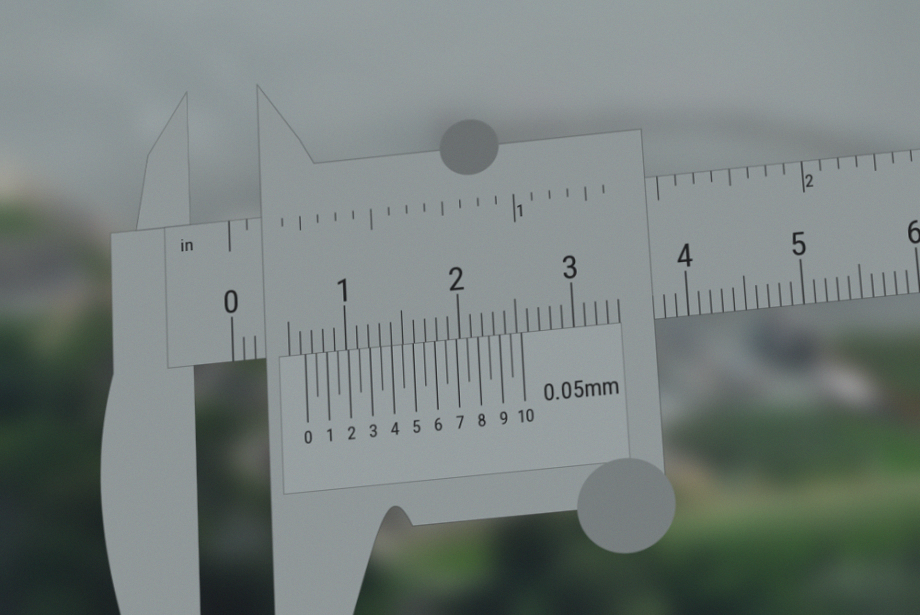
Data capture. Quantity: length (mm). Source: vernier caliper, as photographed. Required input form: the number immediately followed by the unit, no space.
6.4mm
